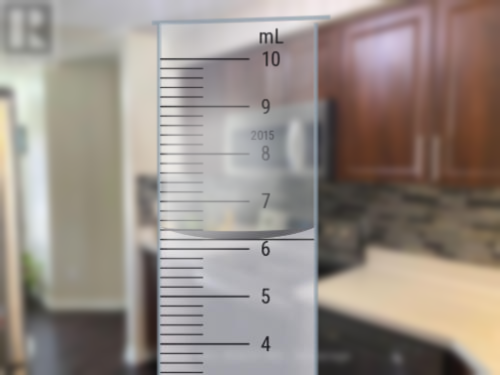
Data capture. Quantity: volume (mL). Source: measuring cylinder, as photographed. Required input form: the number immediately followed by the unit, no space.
6.2mL
